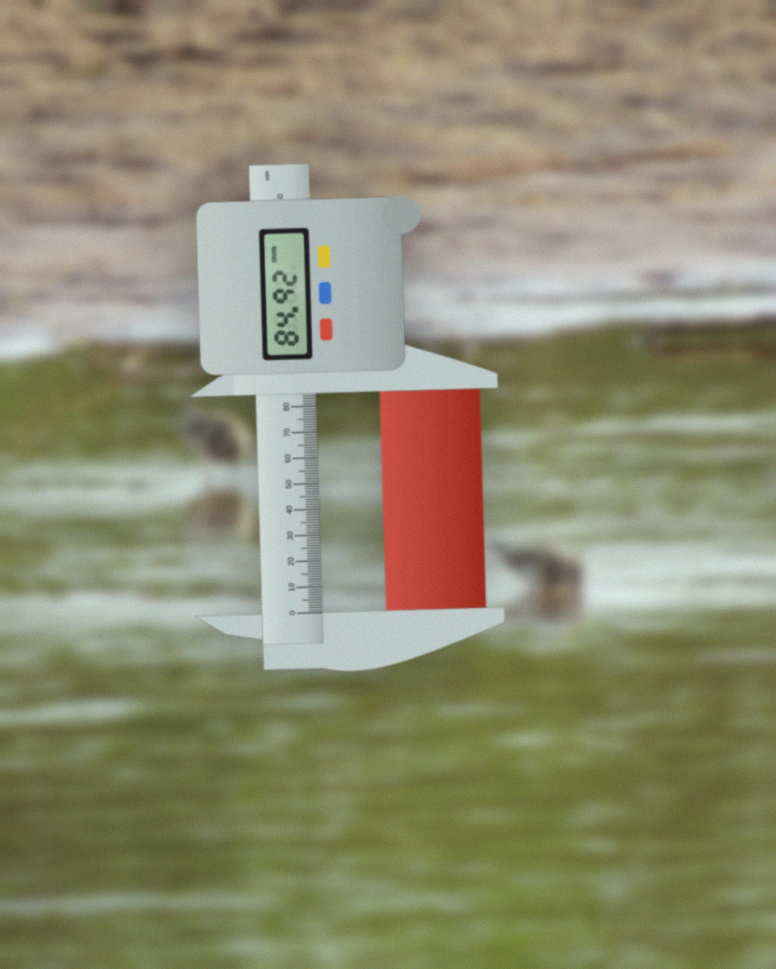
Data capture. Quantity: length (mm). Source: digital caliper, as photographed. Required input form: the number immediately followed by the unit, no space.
84.92mm
